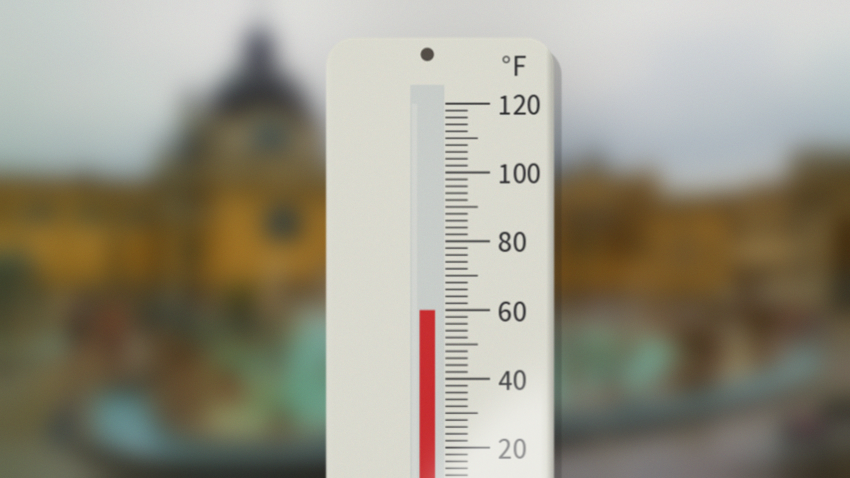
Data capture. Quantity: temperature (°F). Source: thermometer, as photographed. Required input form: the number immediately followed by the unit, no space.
60°F
